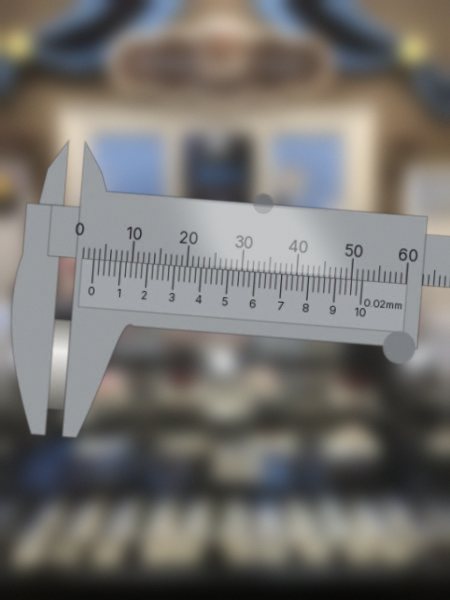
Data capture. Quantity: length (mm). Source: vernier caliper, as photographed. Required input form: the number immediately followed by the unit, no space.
3.0mm
